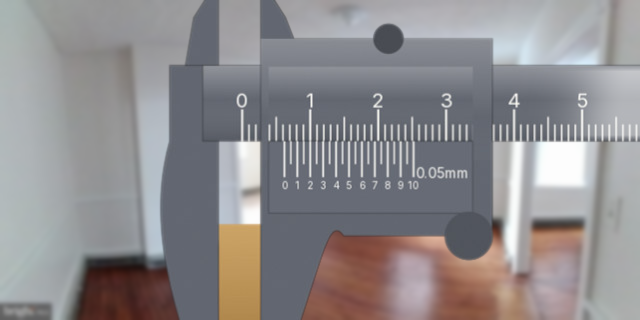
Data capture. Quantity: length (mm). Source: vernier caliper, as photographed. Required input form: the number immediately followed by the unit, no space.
6.2mm
